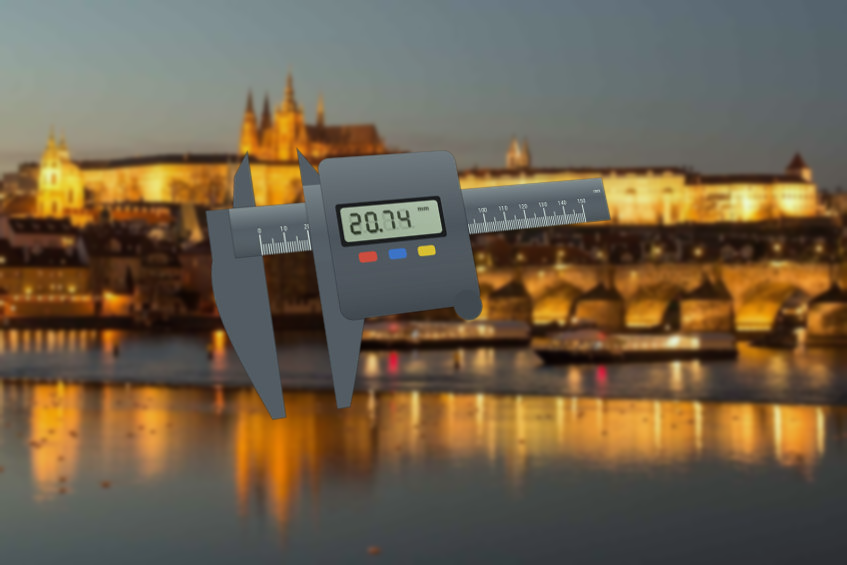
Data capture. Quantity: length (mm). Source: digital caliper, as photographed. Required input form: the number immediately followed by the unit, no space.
20.74mm
